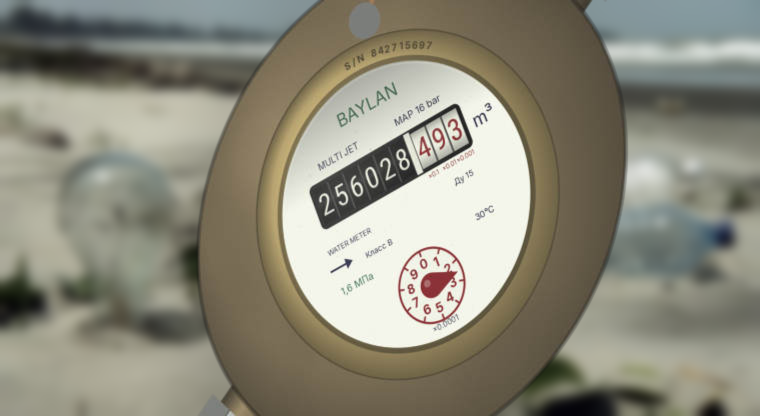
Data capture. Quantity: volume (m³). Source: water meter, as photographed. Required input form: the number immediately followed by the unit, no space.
256028.4932m³
